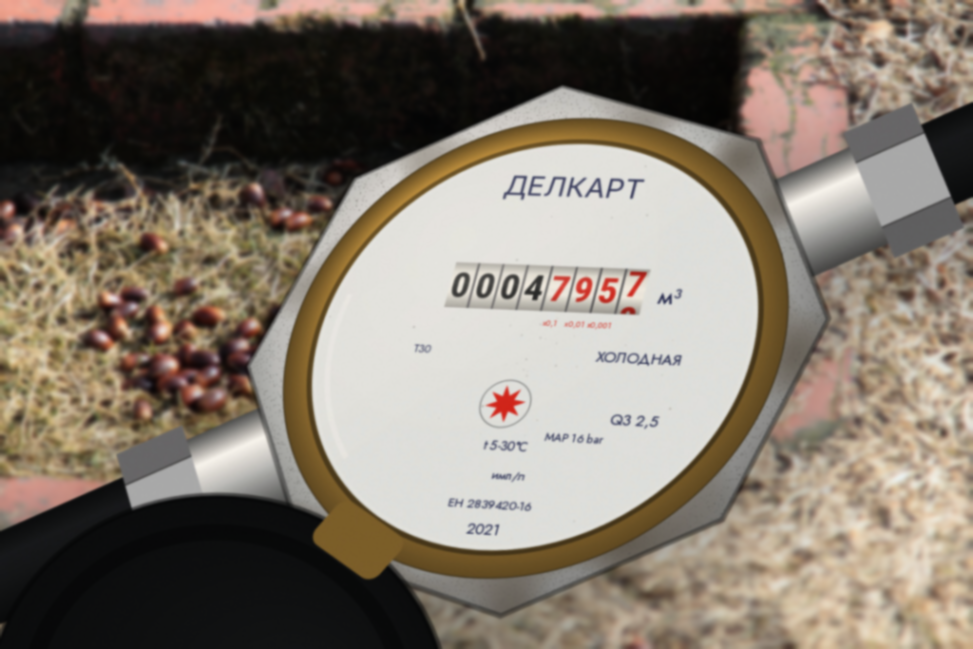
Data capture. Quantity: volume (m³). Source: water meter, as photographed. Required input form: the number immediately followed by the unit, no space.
4.7957m³
